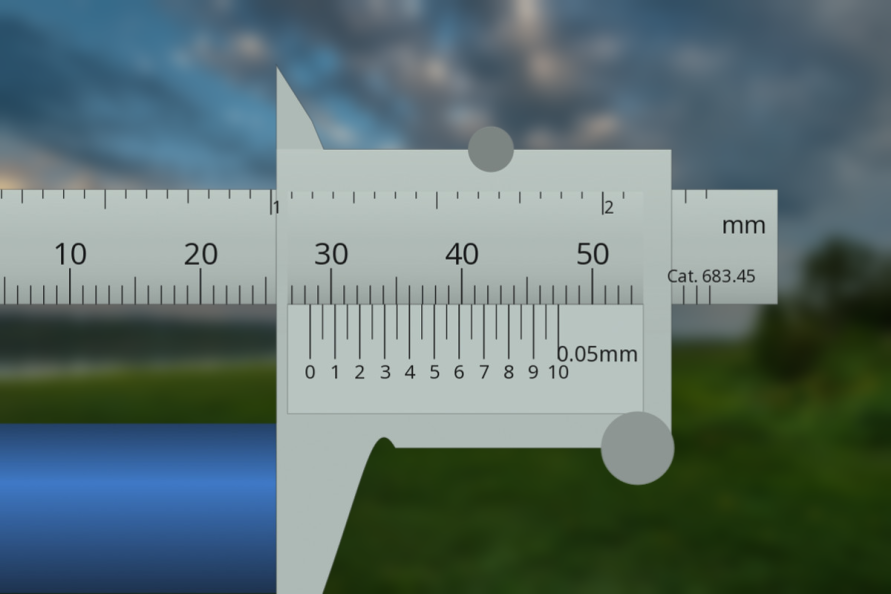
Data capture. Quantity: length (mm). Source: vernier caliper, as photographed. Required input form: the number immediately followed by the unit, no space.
28.4mm
